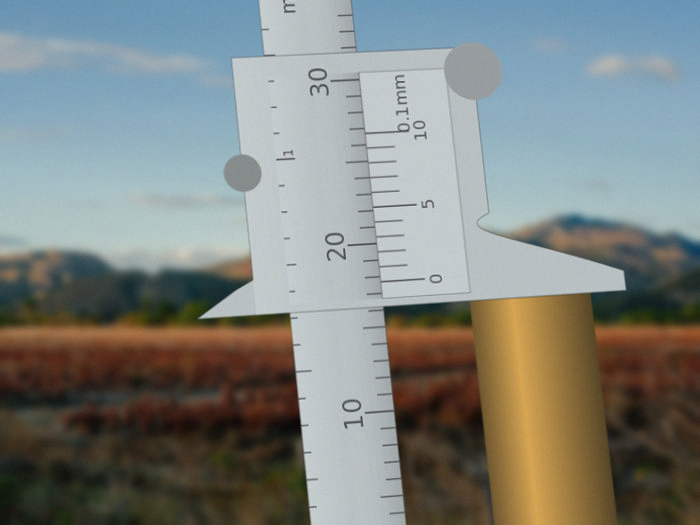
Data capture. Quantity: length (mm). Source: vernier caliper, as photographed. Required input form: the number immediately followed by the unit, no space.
17.7mm
